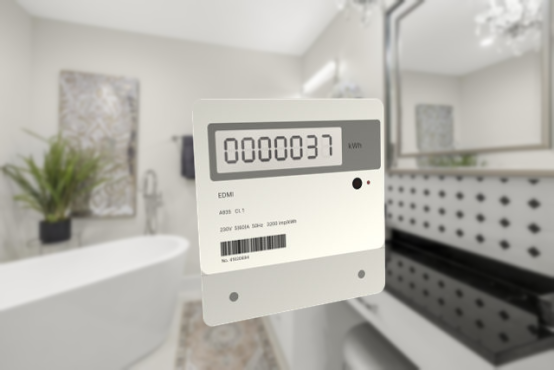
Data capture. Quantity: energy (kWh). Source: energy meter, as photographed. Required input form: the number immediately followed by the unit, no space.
37kWh
